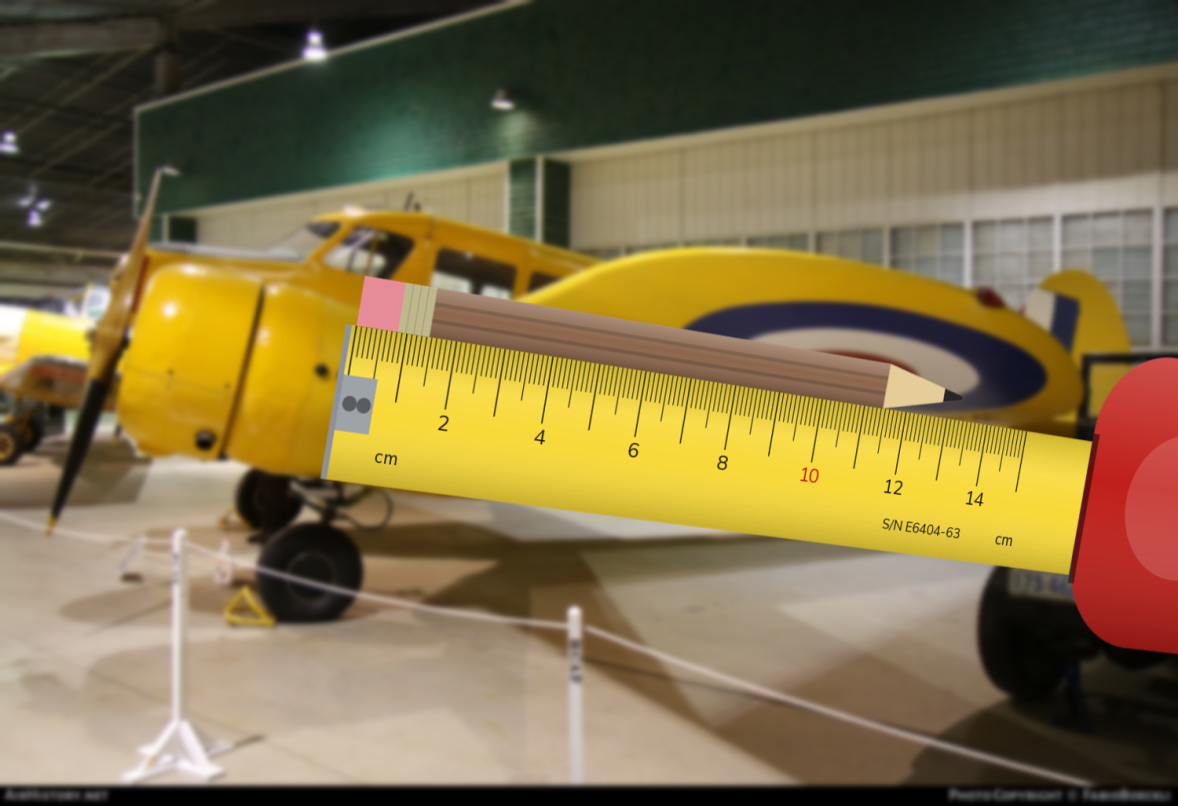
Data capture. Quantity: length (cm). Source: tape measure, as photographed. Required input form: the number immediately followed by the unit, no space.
13.3cm
